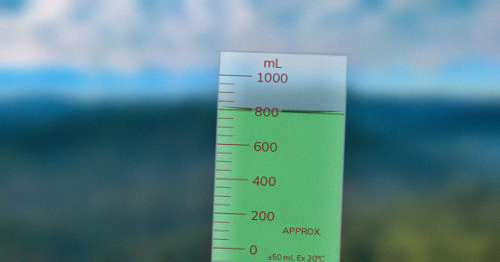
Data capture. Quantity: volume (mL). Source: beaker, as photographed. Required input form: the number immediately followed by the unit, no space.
800mL
